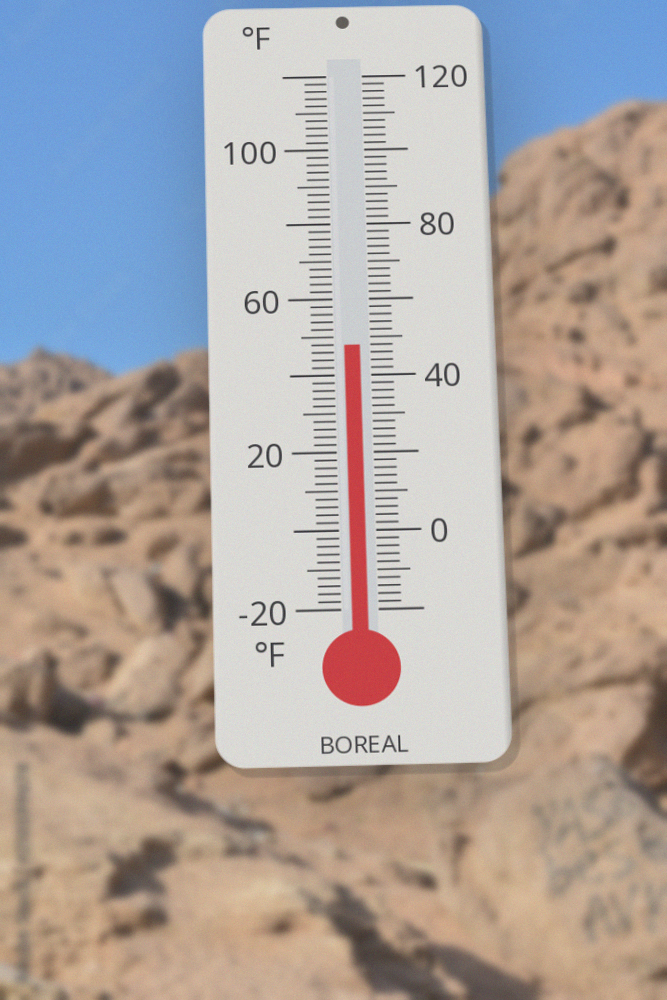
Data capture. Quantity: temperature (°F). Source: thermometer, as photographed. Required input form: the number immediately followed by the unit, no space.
48°F
